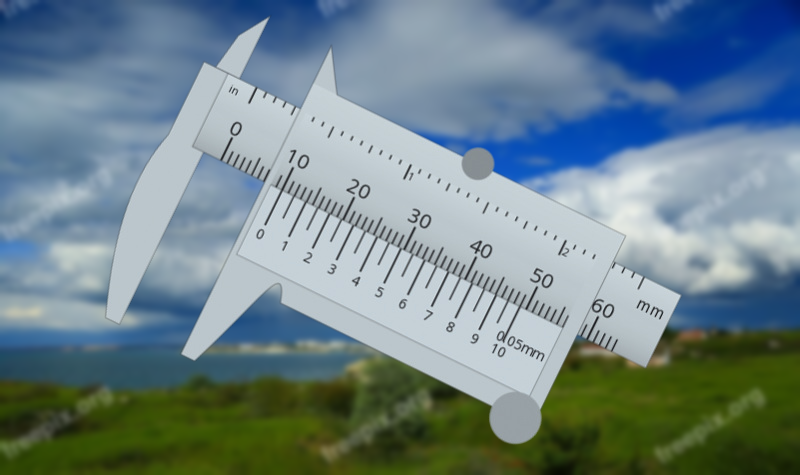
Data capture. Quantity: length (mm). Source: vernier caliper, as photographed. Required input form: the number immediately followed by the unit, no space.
10.0mm
